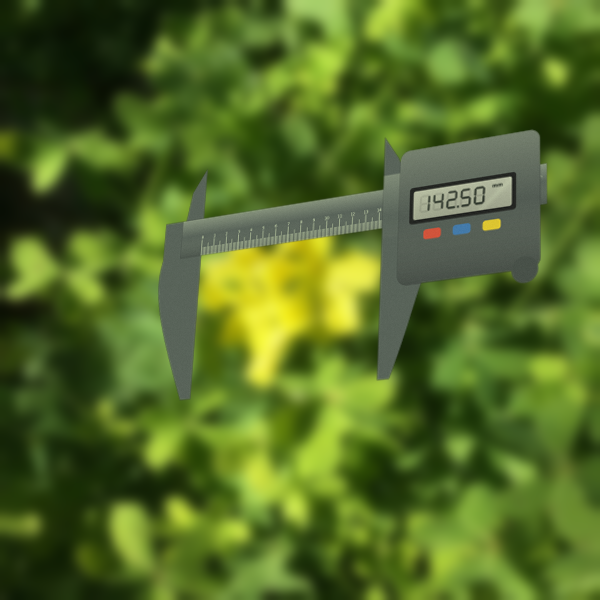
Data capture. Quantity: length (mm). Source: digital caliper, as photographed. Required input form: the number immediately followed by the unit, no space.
142.50mm
